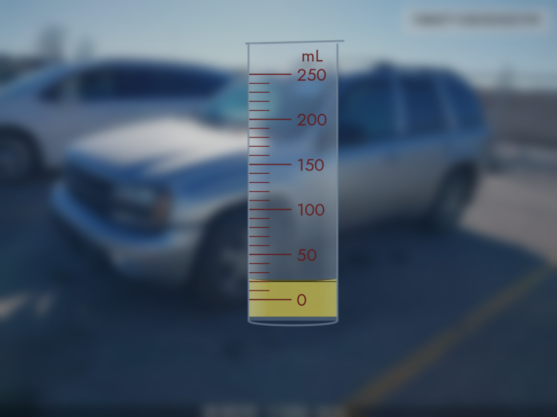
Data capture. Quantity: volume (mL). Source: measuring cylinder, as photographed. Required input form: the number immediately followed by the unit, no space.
20mL
